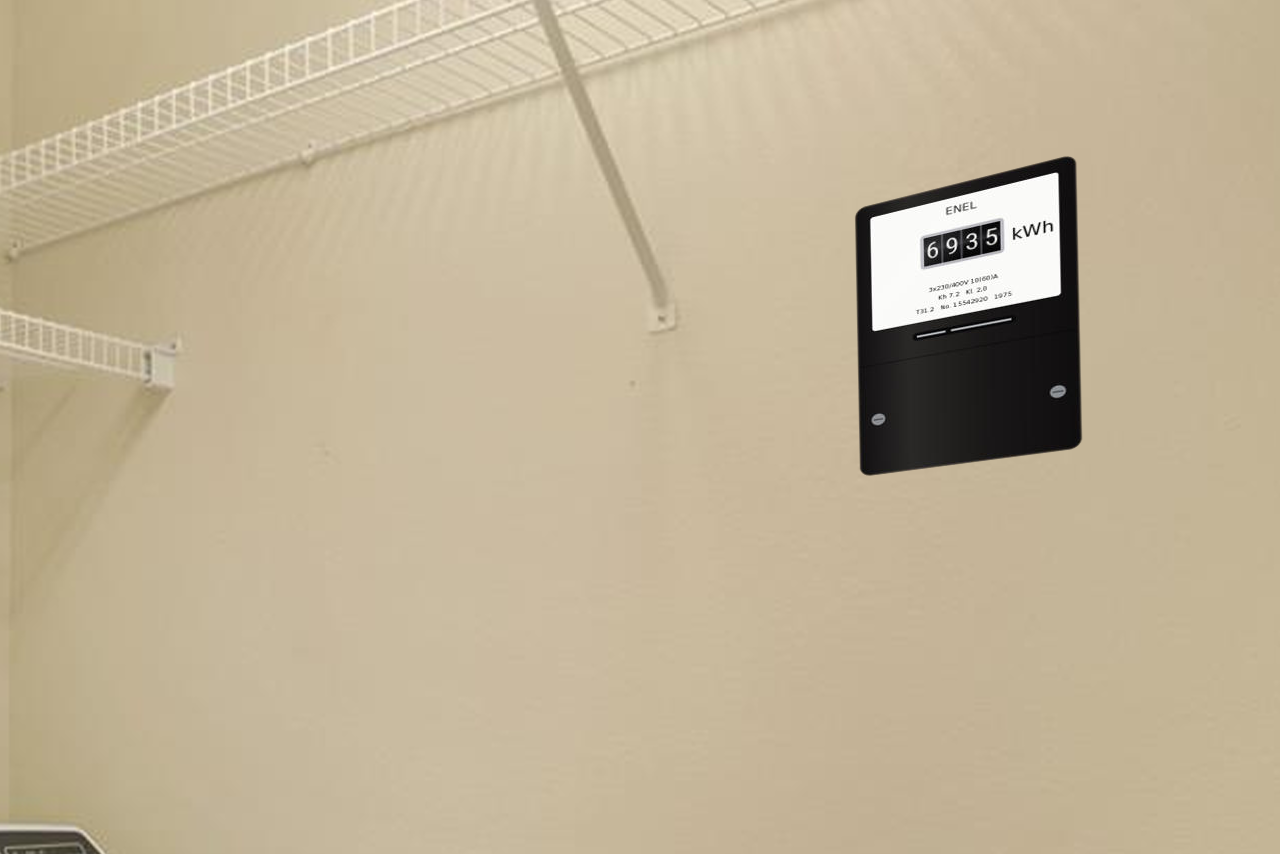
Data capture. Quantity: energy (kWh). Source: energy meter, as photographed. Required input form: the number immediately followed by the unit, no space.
6935kWh
